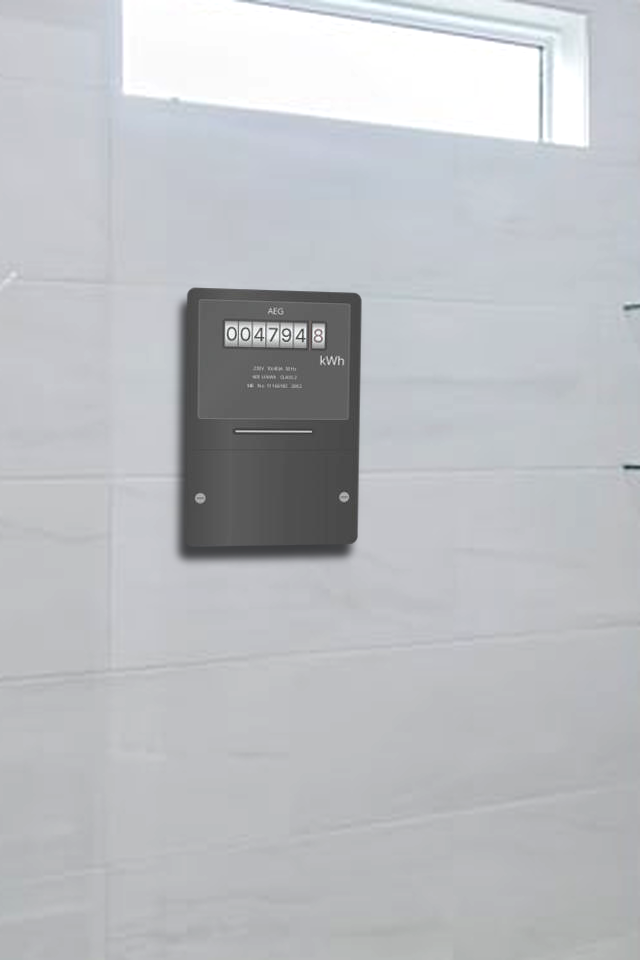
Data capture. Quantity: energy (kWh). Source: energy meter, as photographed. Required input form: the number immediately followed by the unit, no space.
4794.8kWh
